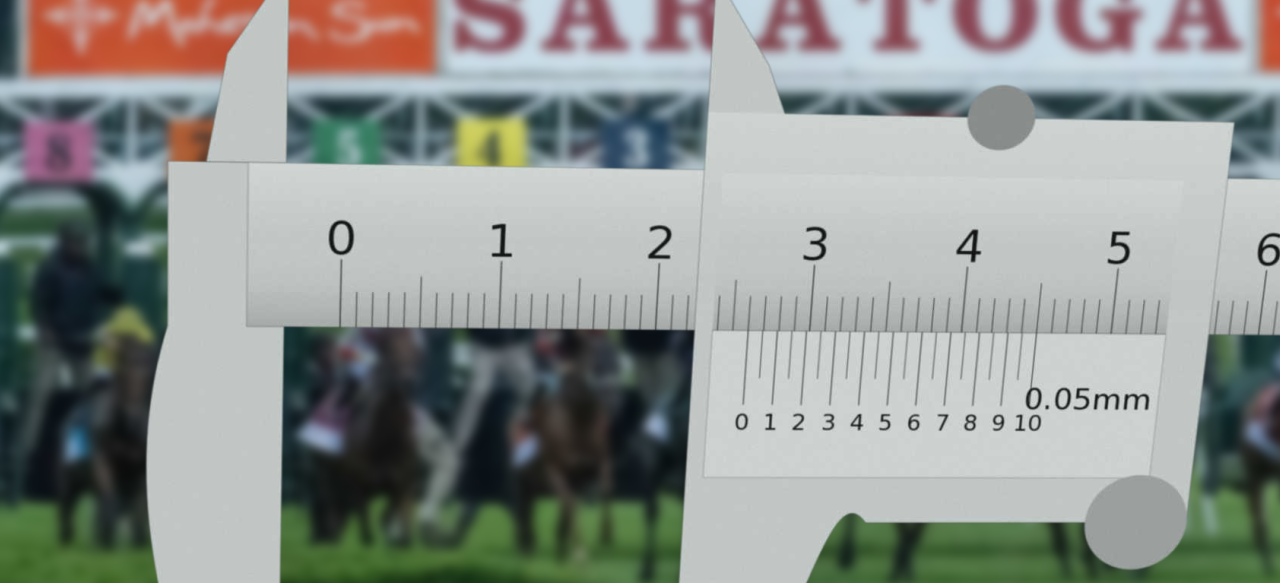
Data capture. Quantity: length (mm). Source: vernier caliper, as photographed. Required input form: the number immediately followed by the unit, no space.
26.0mm
